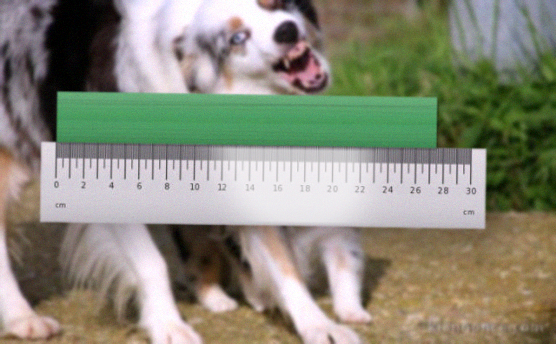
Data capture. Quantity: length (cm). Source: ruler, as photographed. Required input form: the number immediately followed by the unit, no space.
27.5cm
